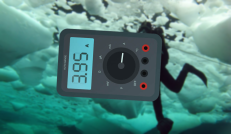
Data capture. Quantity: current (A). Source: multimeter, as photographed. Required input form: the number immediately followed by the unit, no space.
3.95A
